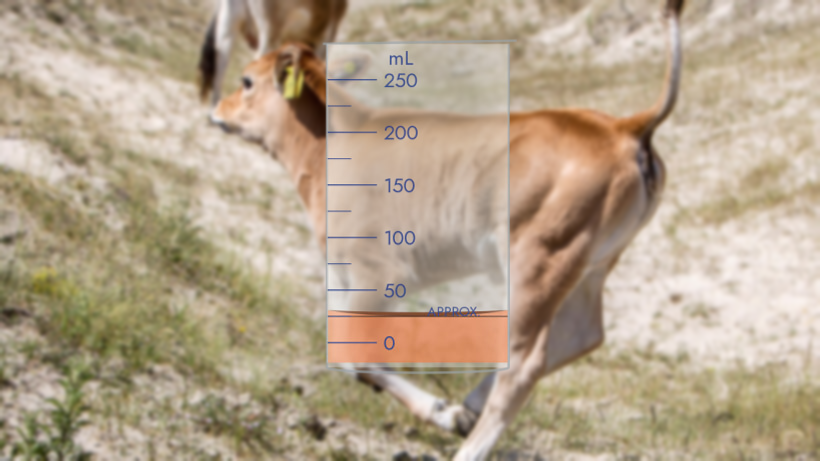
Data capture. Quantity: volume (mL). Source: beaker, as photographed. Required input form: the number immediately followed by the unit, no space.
25mL
